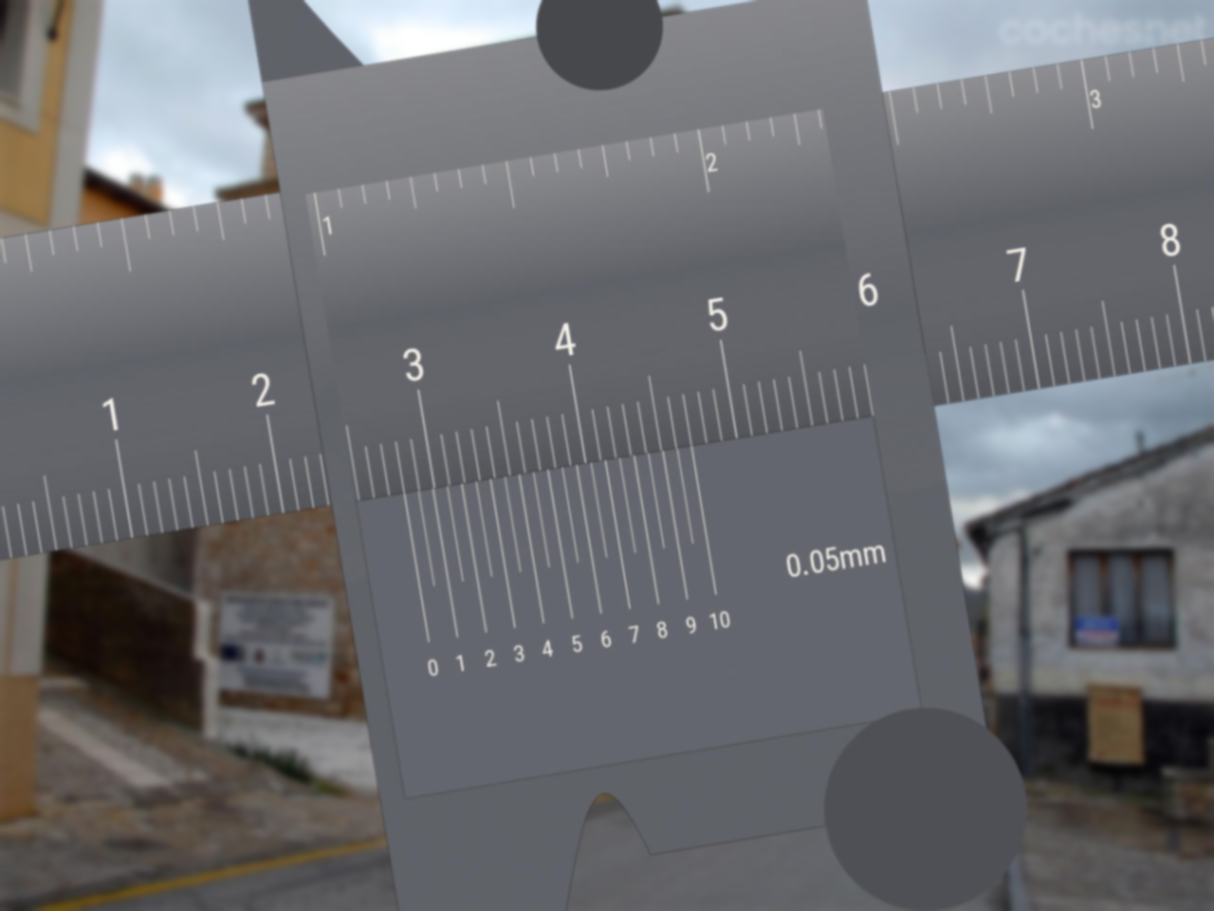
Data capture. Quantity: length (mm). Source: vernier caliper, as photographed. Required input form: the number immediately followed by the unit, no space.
28.0mm
